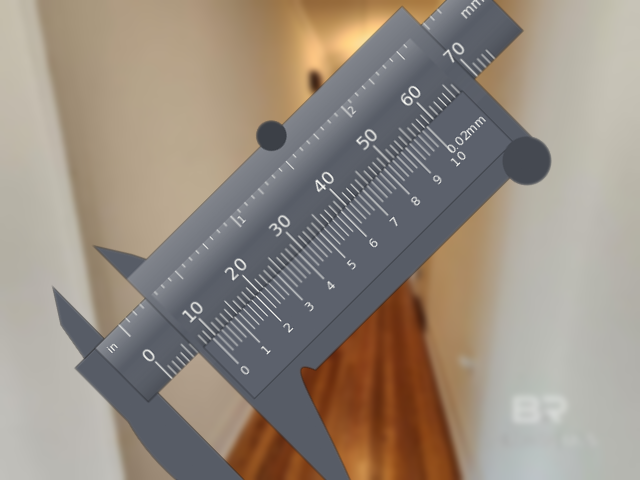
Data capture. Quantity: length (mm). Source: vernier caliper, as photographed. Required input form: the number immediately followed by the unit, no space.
9.4mm
